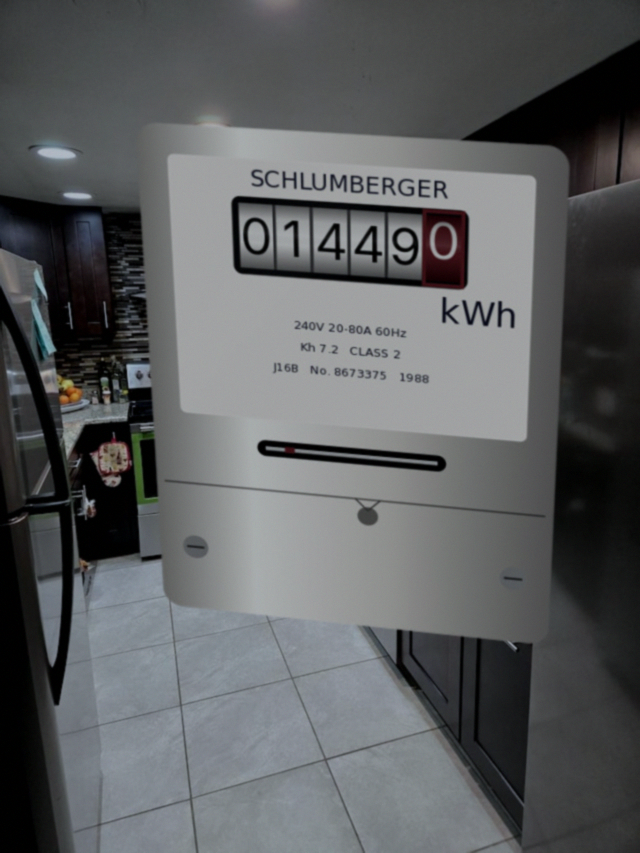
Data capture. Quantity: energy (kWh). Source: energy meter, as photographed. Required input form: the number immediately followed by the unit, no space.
1449.0kWh
